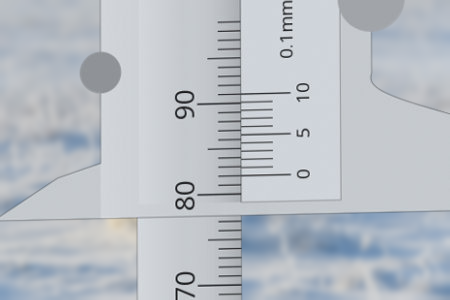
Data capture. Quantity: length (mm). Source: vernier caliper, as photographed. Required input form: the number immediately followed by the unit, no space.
82.0mm
